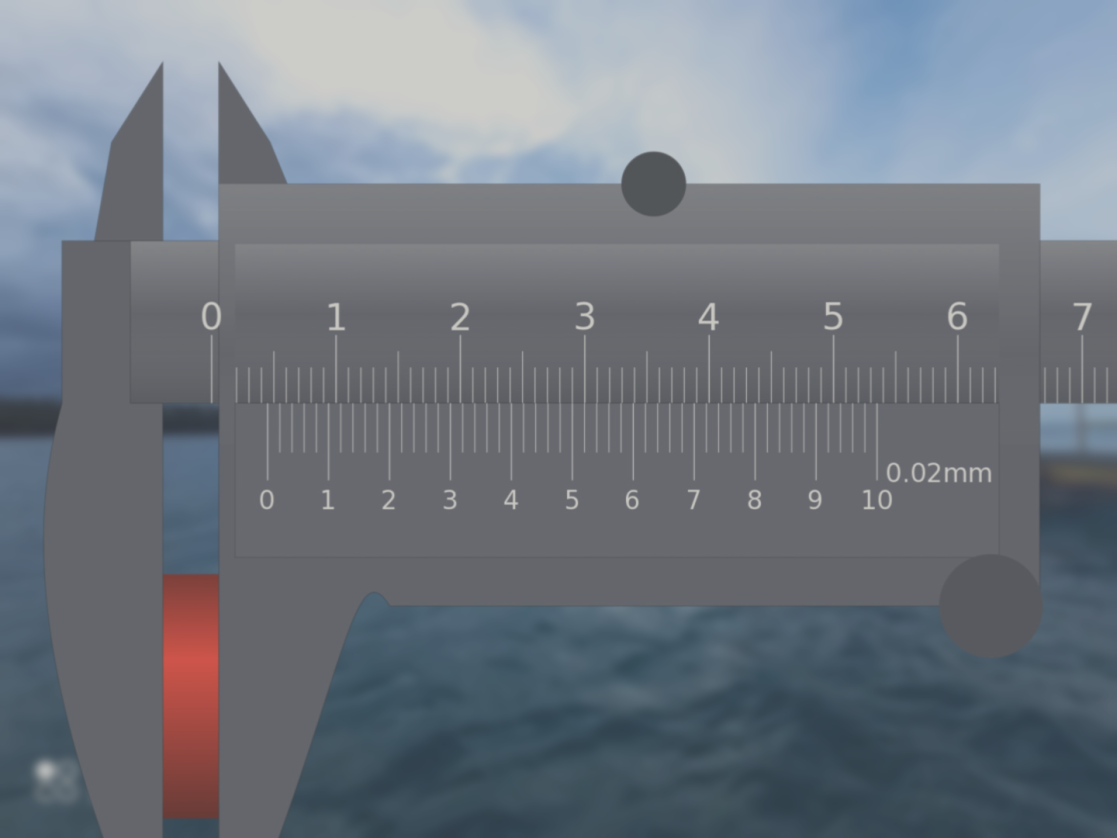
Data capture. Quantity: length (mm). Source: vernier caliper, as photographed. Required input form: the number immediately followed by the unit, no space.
4.5mm
